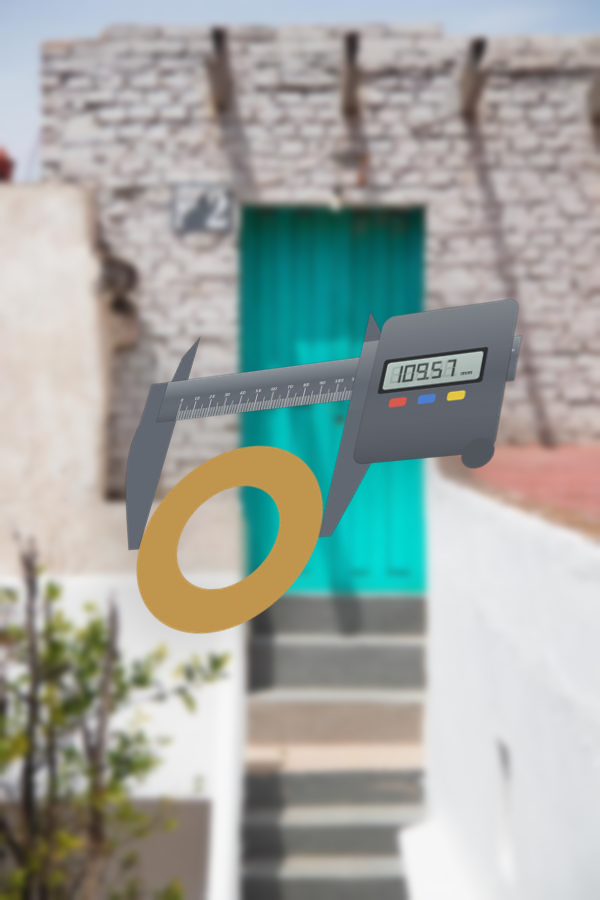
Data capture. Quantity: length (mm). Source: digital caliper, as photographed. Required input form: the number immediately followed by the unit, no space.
109.57mm
